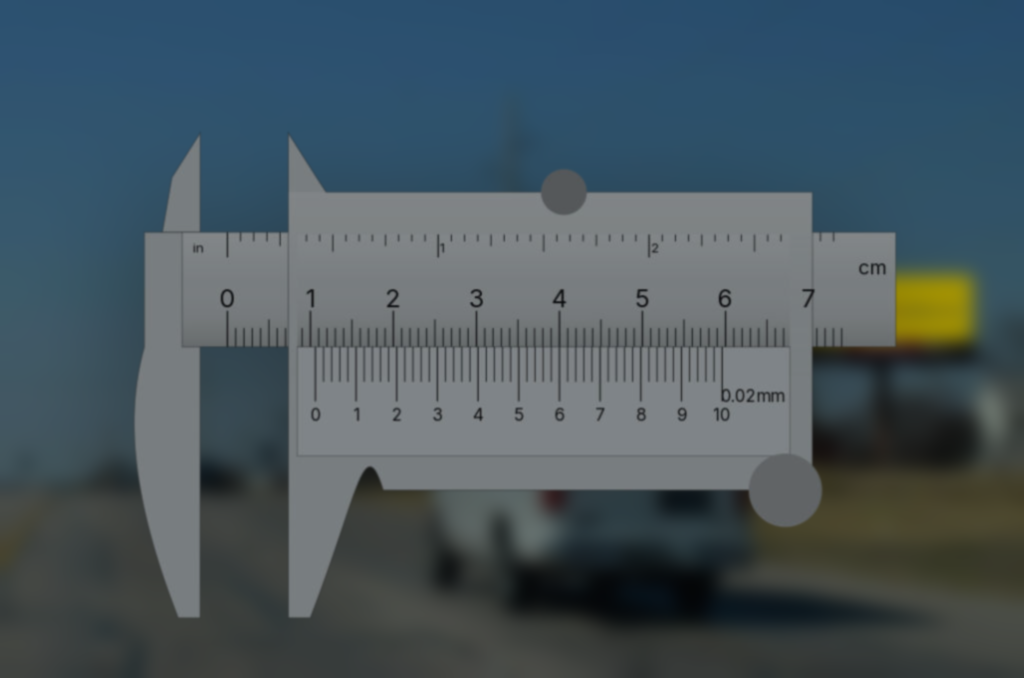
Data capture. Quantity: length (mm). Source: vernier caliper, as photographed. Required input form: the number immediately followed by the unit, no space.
10.6mm
